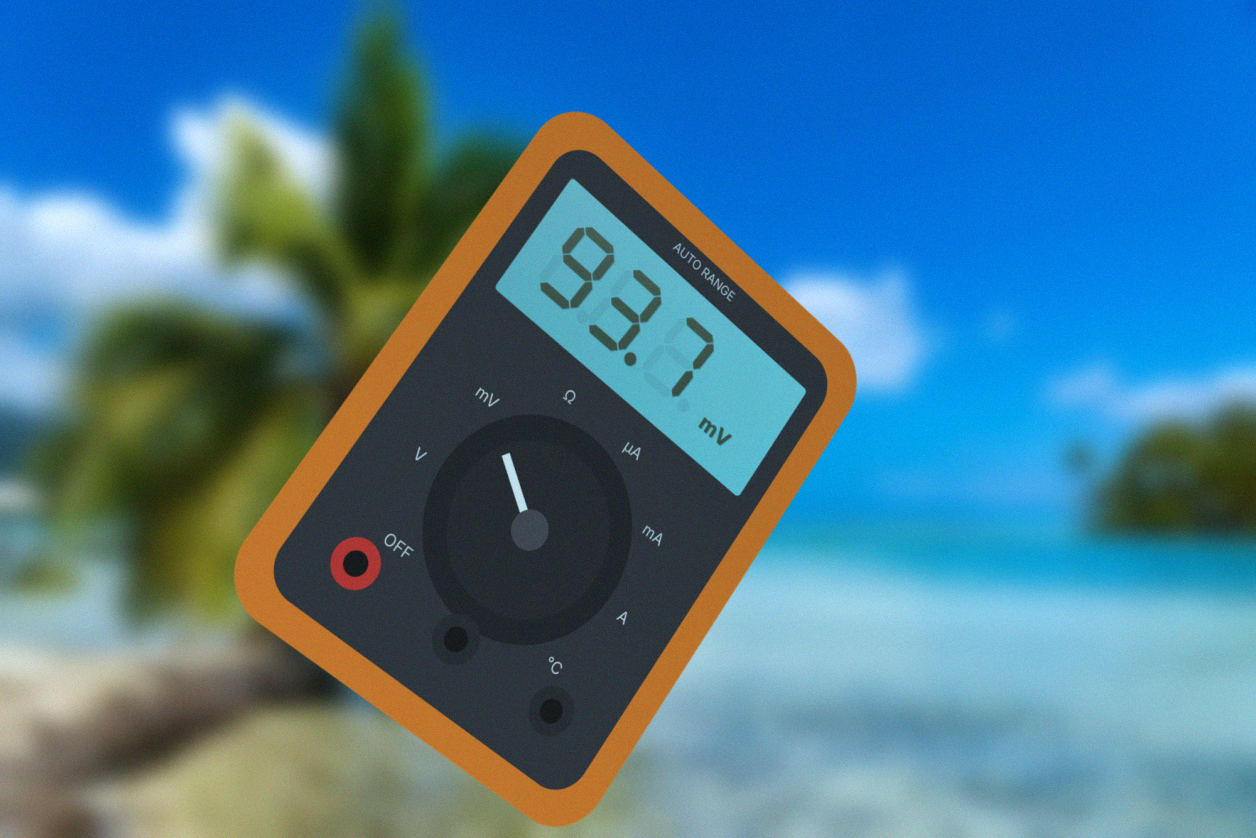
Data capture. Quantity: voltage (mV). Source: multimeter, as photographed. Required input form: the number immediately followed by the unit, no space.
93.7mV
